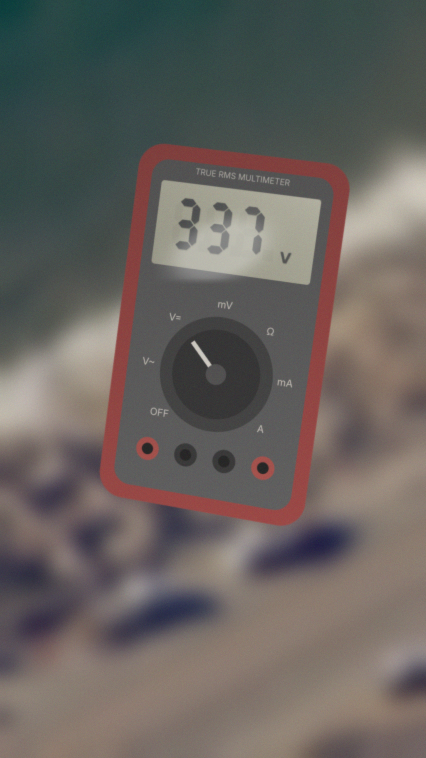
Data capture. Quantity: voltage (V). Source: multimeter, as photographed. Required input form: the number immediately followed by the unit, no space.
337V
